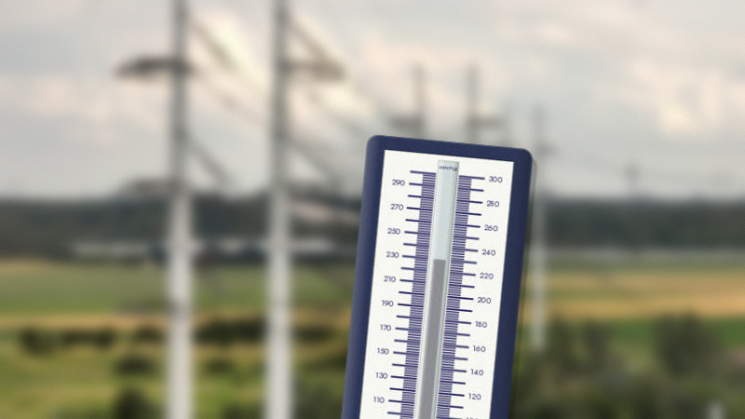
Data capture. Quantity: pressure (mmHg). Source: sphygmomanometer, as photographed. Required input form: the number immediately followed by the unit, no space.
230mmHg
